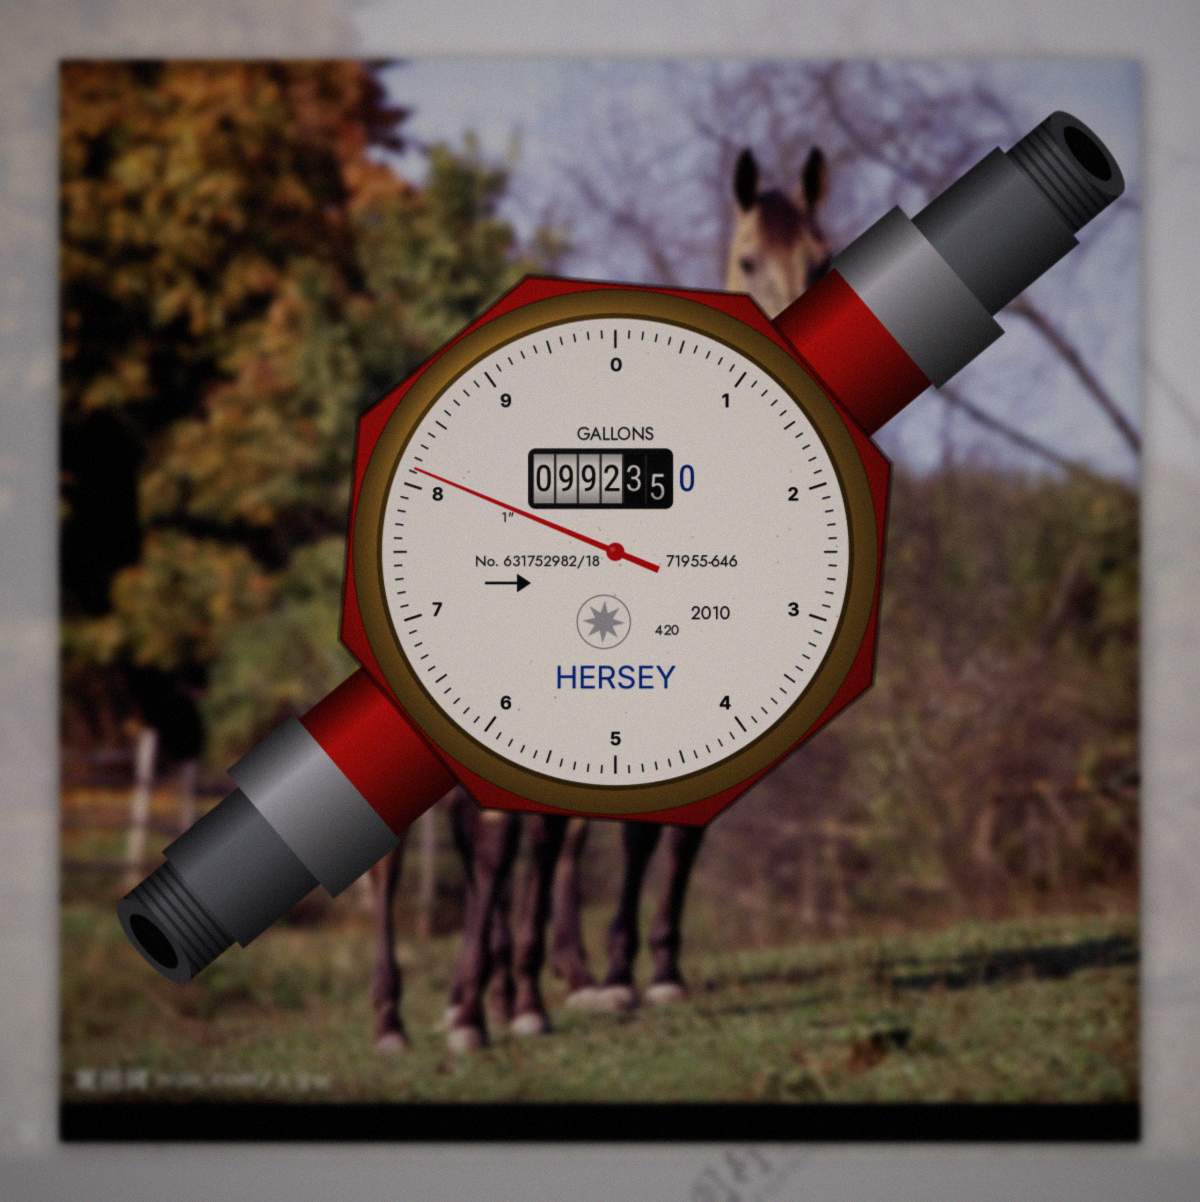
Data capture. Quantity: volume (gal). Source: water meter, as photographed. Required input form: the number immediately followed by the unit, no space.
992348.1gal
